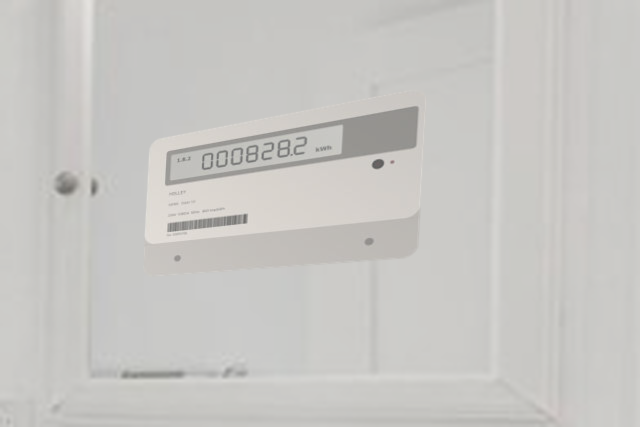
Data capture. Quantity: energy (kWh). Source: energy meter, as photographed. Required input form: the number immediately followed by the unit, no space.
828.2kWh
